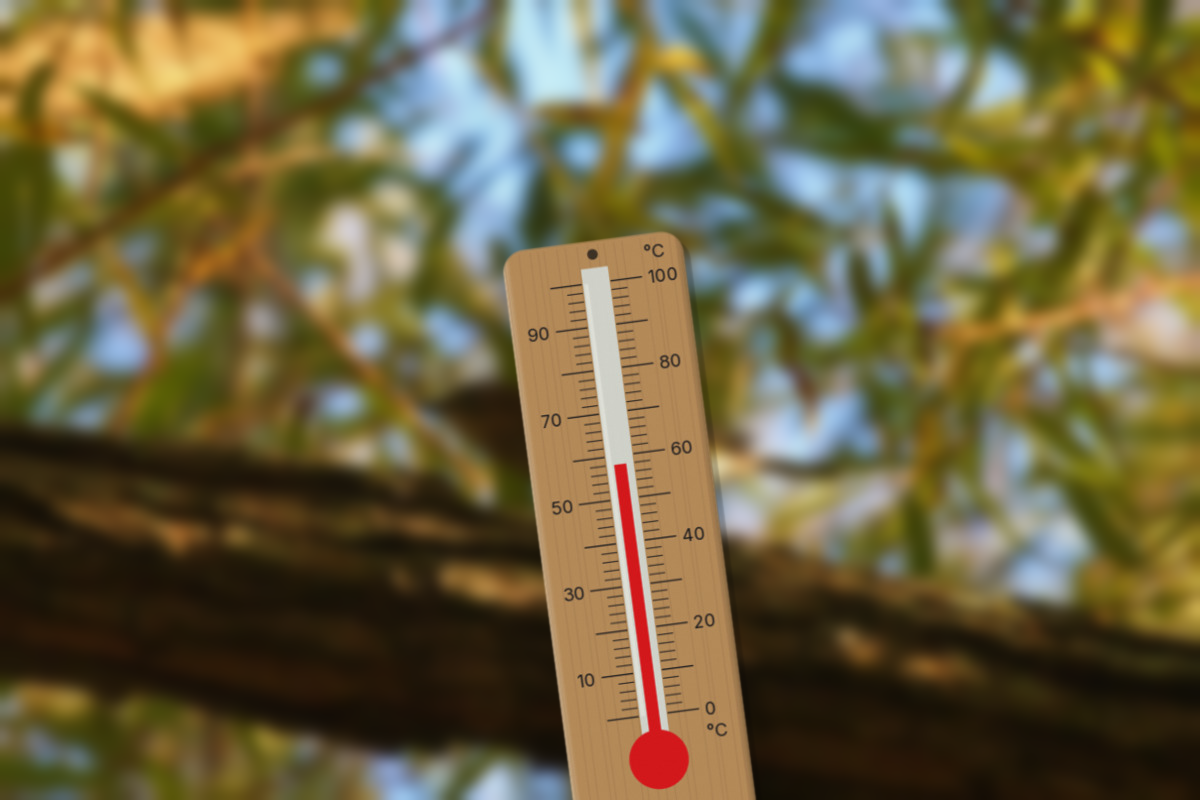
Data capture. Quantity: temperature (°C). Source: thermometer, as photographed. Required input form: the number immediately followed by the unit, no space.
58°C
